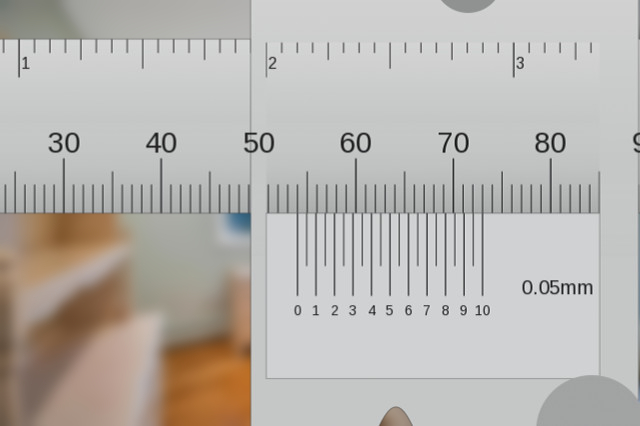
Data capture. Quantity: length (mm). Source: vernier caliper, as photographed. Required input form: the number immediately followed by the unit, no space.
54.0mm
